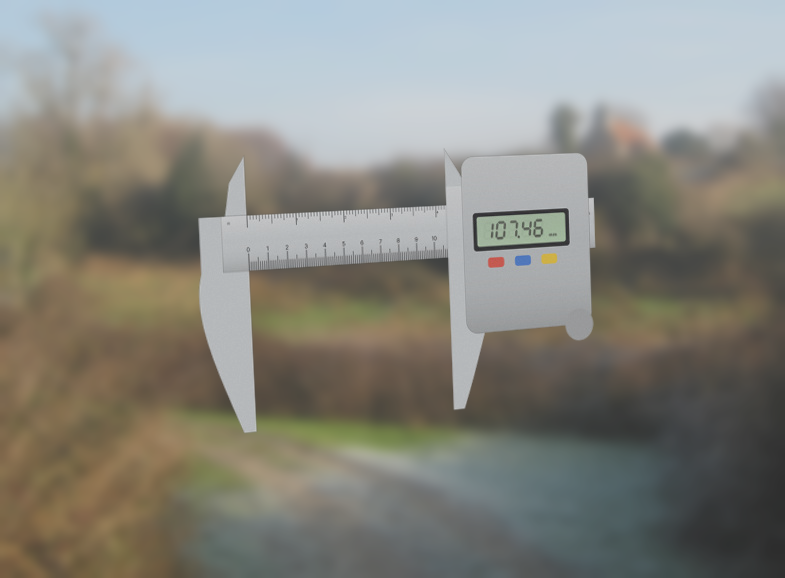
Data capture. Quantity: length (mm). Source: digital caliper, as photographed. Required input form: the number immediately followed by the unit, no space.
107.46mm
